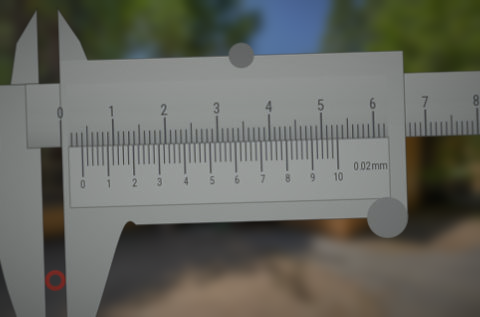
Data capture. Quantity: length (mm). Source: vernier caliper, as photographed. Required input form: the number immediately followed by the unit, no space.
4.0mm
